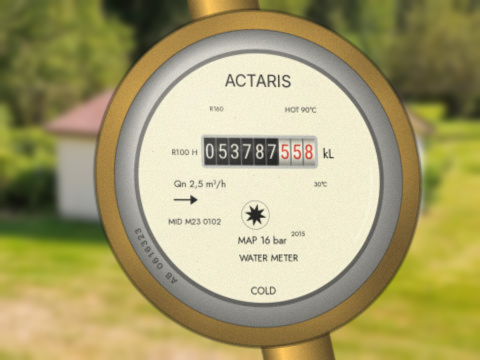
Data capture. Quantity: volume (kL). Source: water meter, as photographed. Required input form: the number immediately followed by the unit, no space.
53787.558kL
